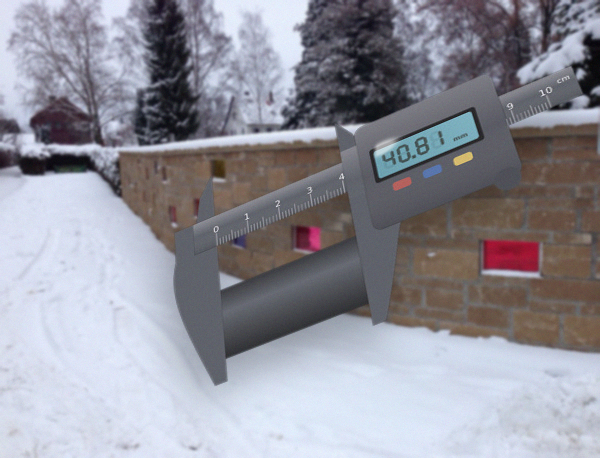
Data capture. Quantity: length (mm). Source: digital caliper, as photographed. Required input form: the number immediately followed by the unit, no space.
40.81mm
